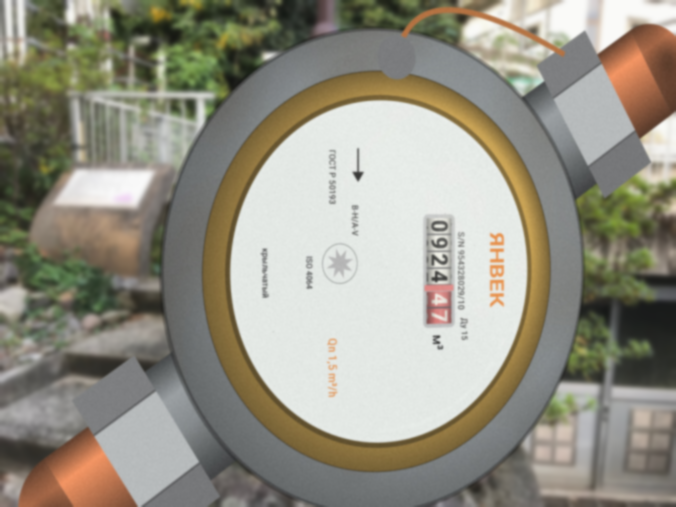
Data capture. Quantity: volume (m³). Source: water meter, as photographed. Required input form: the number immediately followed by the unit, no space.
924.47m³
